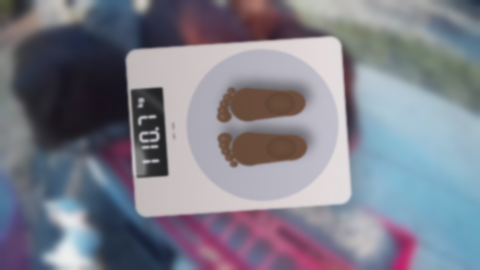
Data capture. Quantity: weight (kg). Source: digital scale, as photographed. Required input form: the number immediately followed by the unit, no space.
110.7kg
